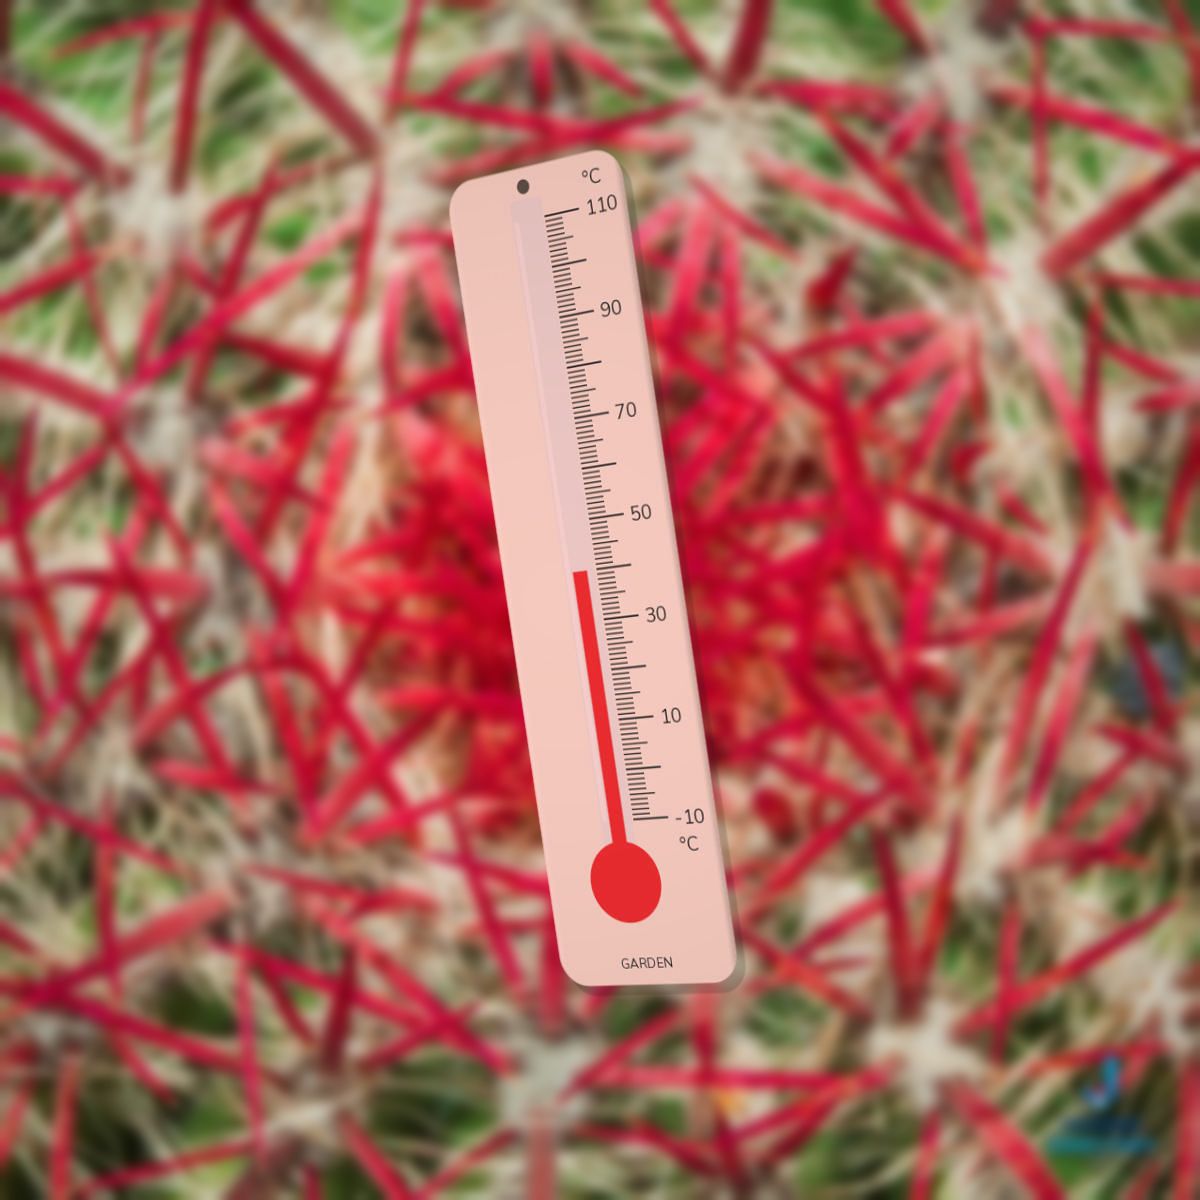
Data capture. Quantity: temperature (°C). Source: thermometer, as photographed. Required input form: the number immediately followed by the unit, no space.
40°C
